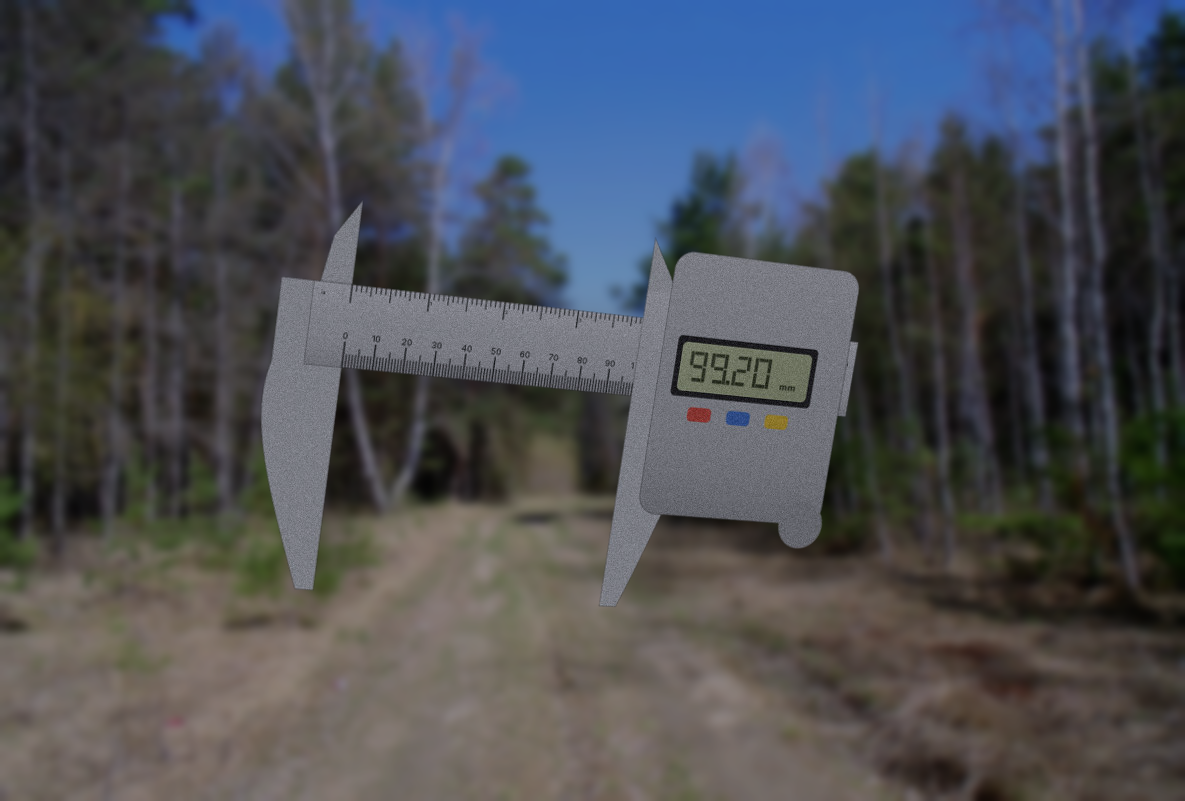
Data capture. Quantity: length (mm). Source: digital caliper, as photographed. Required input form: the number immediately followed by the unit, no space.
99.20mm
